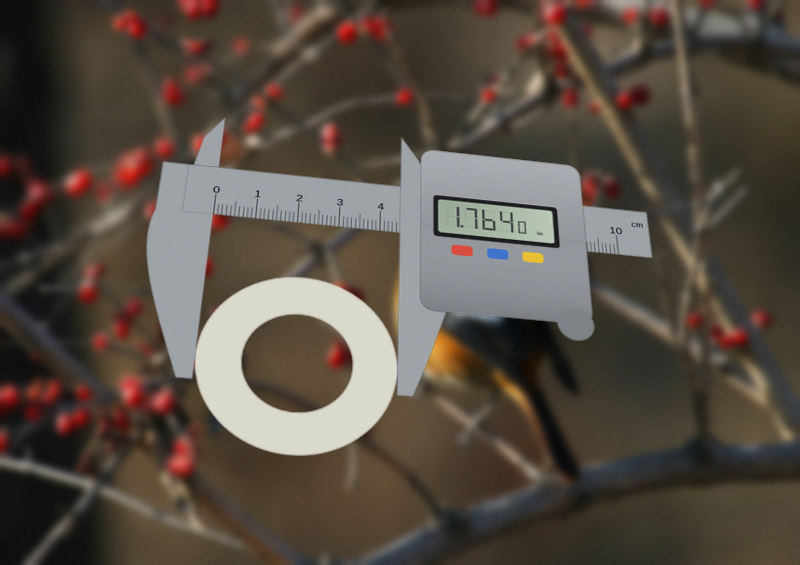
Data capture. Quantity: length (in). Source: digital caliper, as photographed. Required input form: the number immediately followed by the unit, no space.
1.7640in
